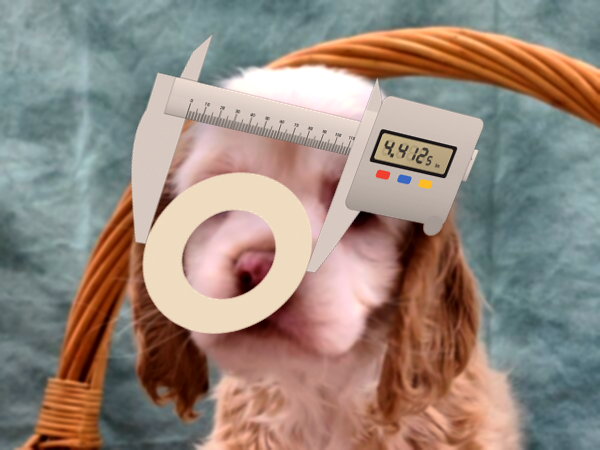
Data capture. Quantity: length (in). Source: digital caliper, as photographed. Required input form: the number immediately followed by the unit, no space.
4.4125in
